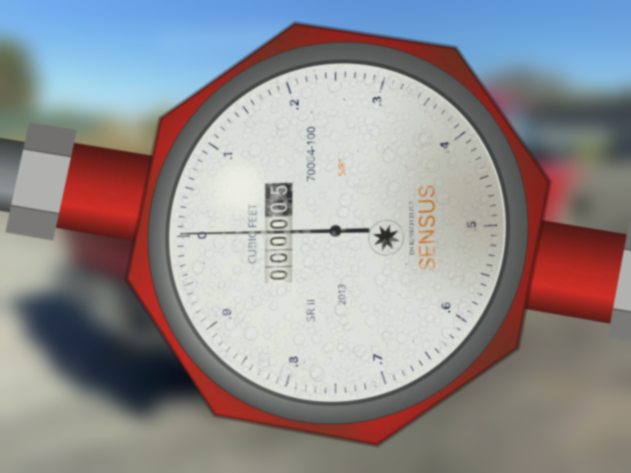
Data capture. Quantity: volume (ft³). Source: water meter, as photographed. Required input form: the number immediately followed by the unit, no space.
5.00ft³
